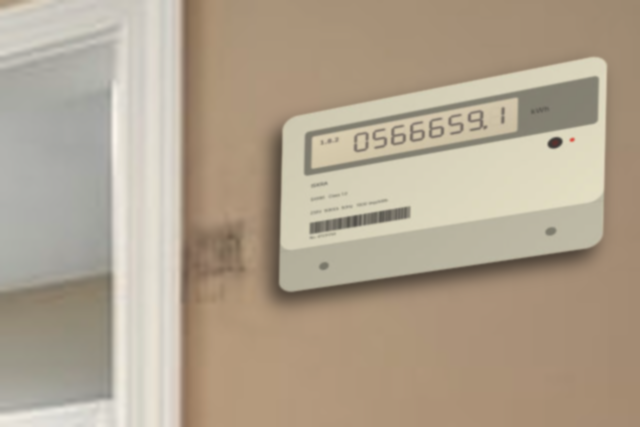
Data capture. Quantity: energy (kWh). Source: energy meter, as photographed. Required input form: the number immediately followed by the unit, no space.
566659.1kWh
